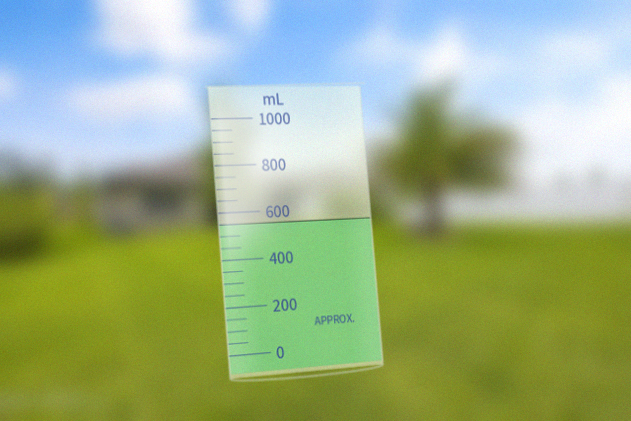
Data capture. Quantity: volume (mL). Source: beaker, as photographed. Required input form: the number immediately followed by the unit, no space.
550mL
